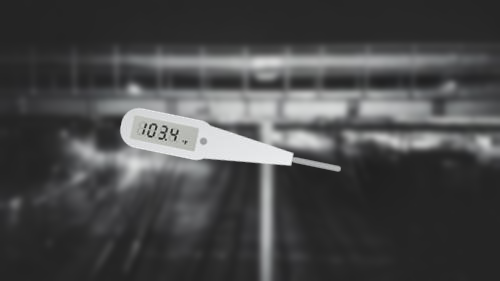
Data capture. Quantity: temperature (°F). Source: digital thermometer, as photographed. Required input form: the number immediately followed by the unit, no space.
103.4°F
